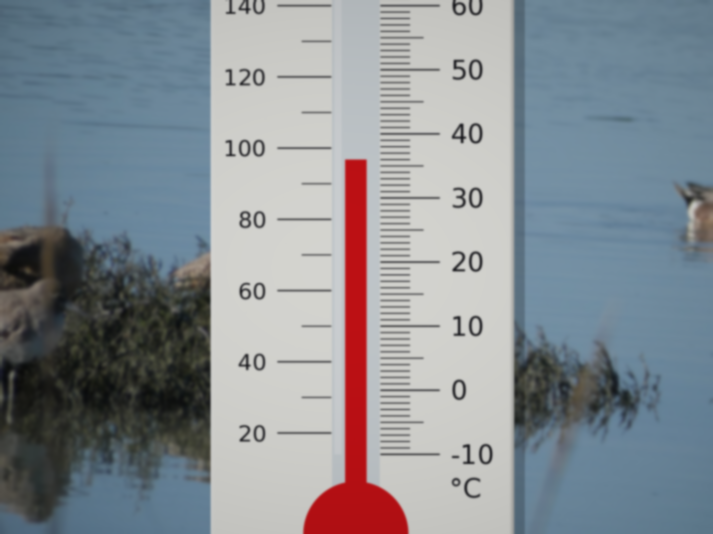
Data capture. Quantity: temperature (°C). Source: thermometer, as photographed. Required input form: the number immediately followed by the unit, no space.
36°C
